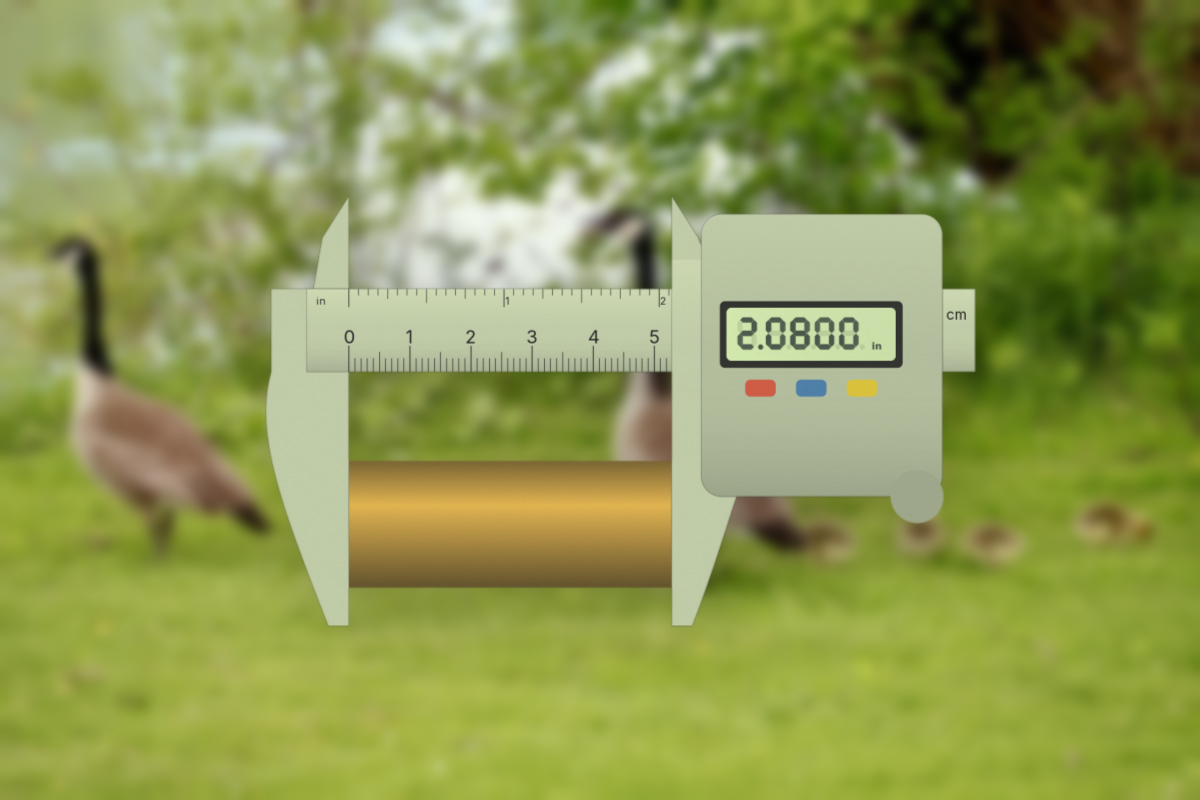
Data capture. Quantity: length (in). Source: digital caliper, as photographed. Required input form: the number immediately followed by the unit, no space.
2.0800in
